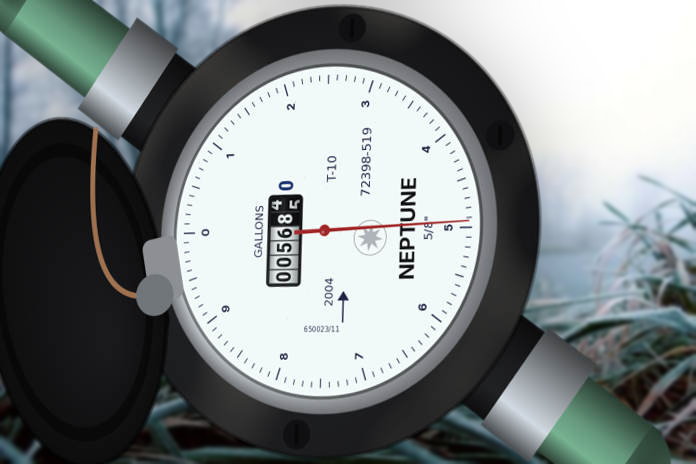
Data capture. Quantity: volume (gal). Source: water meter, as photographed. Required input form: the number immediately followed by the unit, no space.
56844.9gal
